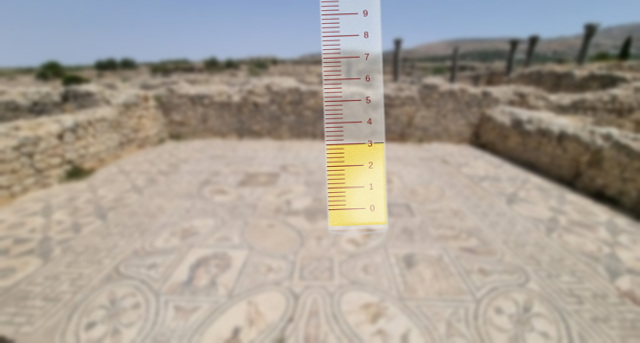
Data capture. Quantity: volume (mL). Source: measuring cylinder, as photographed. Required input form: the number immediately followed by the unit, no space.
3mL
